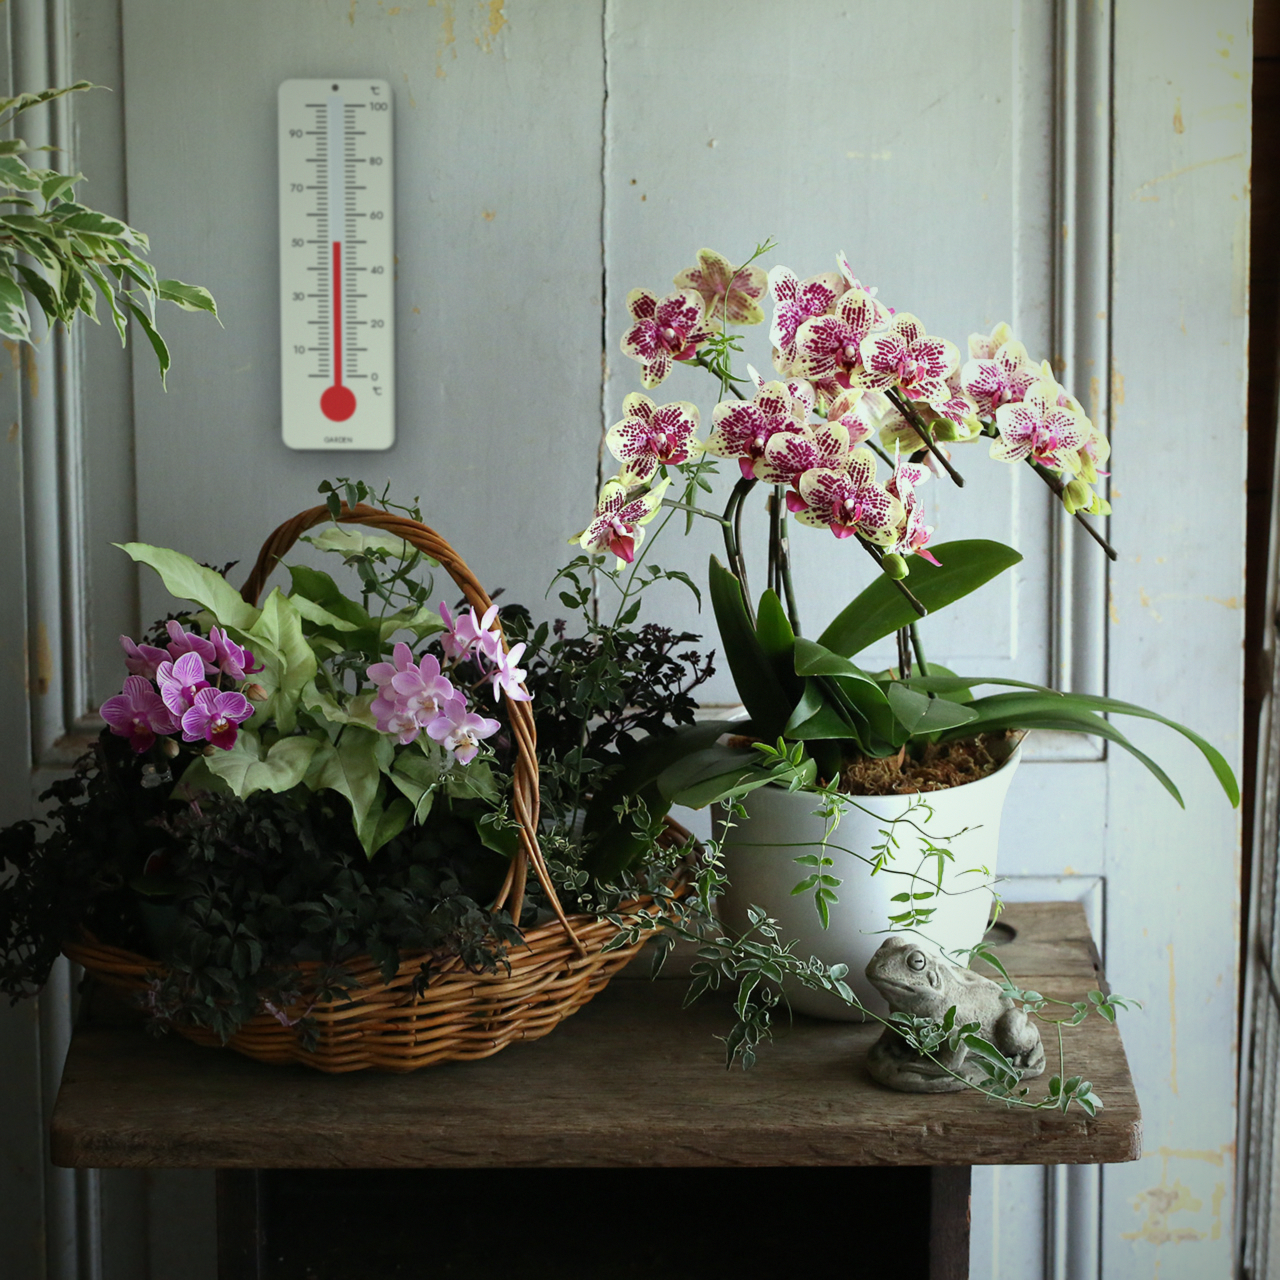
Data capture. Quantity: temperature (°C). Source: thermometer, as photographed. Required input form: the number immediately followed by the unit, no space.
50°C
